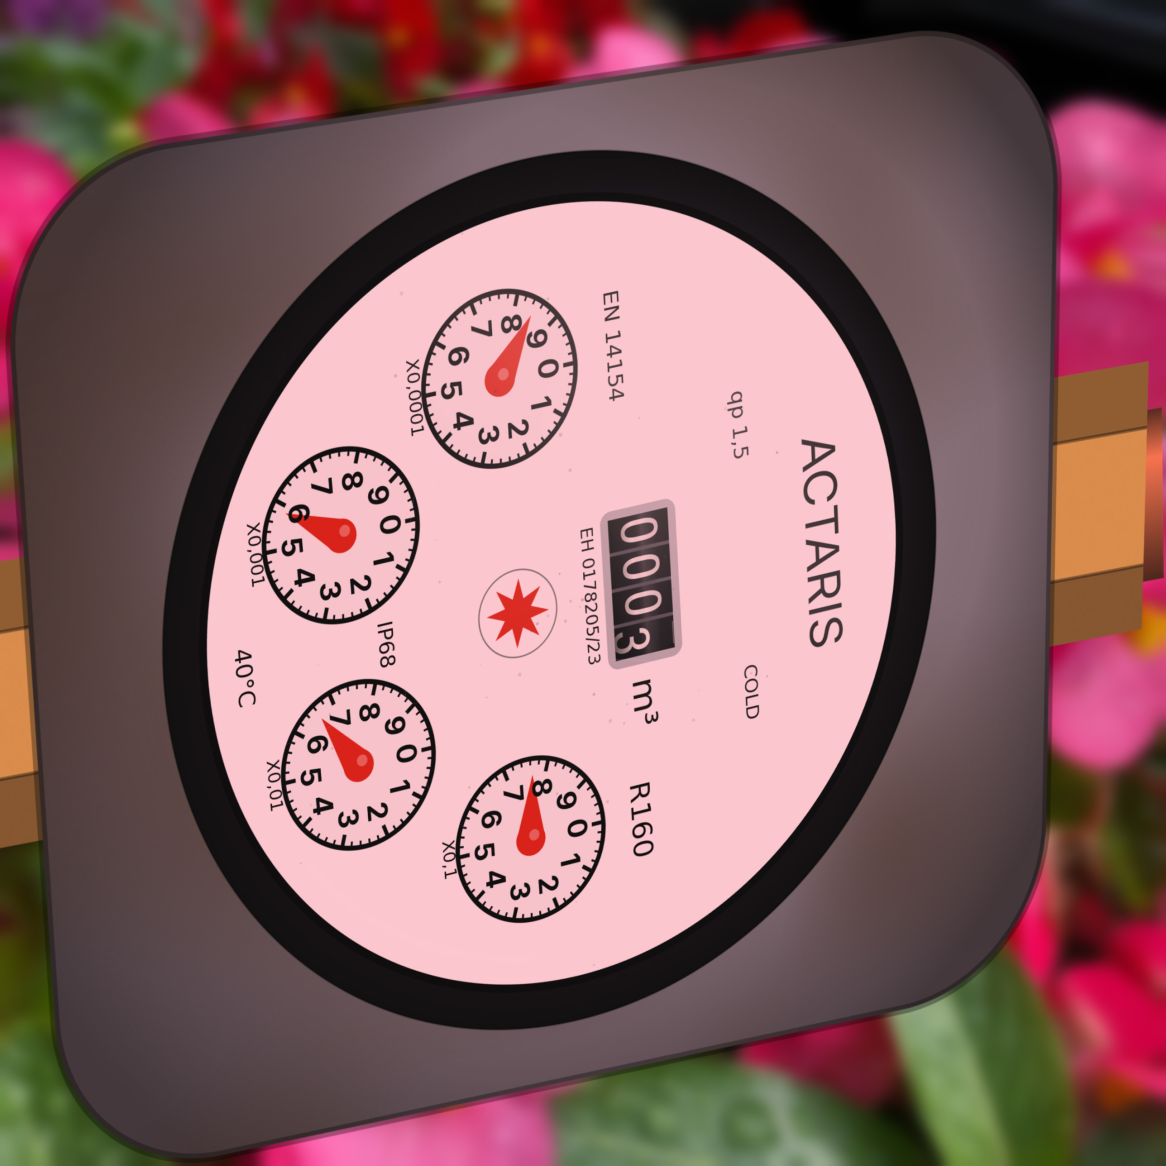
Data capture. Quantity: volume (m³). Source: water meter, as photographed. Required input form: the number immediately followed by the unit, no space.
2.7658m³
